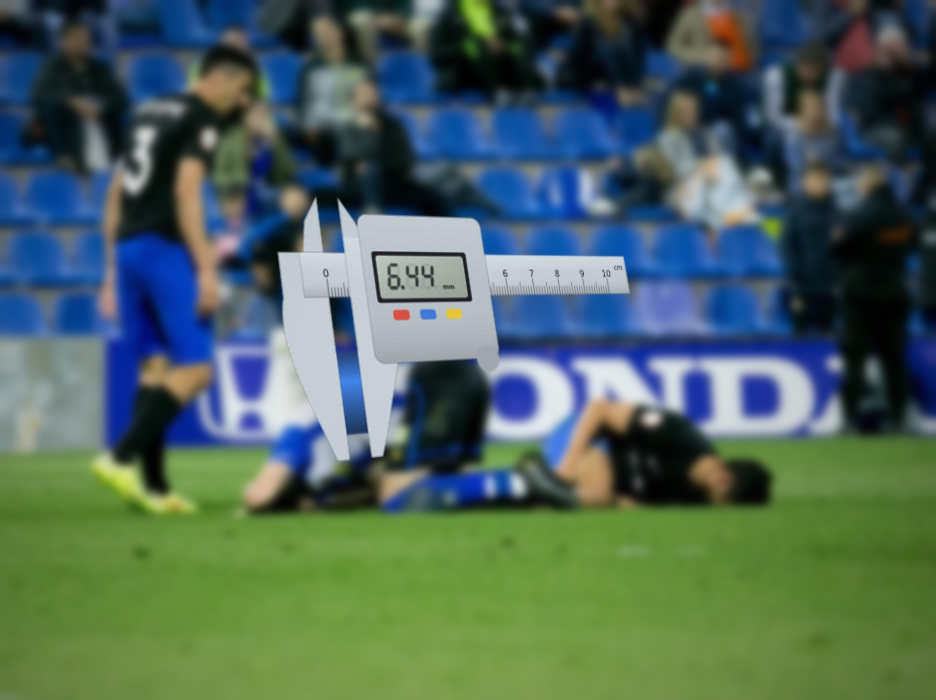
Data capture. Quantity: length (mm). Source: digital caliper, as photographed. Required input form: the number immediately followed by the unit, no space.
6.44mm
